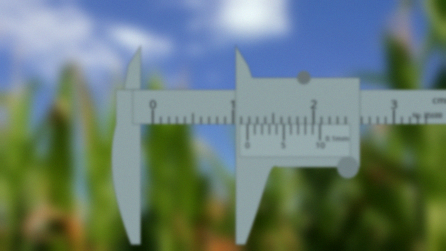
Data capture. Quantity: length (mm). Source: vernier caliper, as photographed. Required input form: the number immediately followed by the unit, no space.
11.8mm
